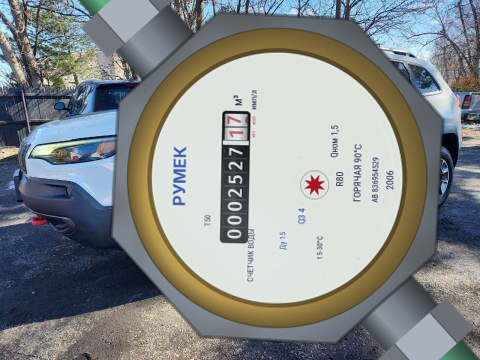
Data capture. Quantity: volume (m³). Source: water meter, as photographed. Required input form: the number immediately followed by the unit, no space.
2527.17m³
